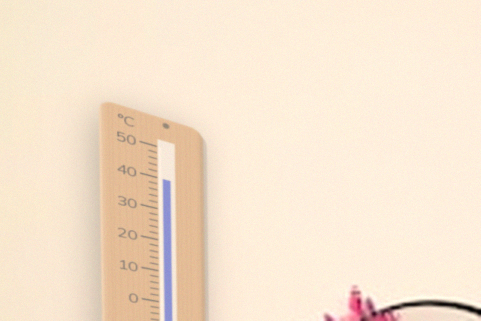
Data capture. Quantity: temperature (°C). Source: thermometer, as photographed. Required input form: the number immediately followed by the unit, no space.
40°C
